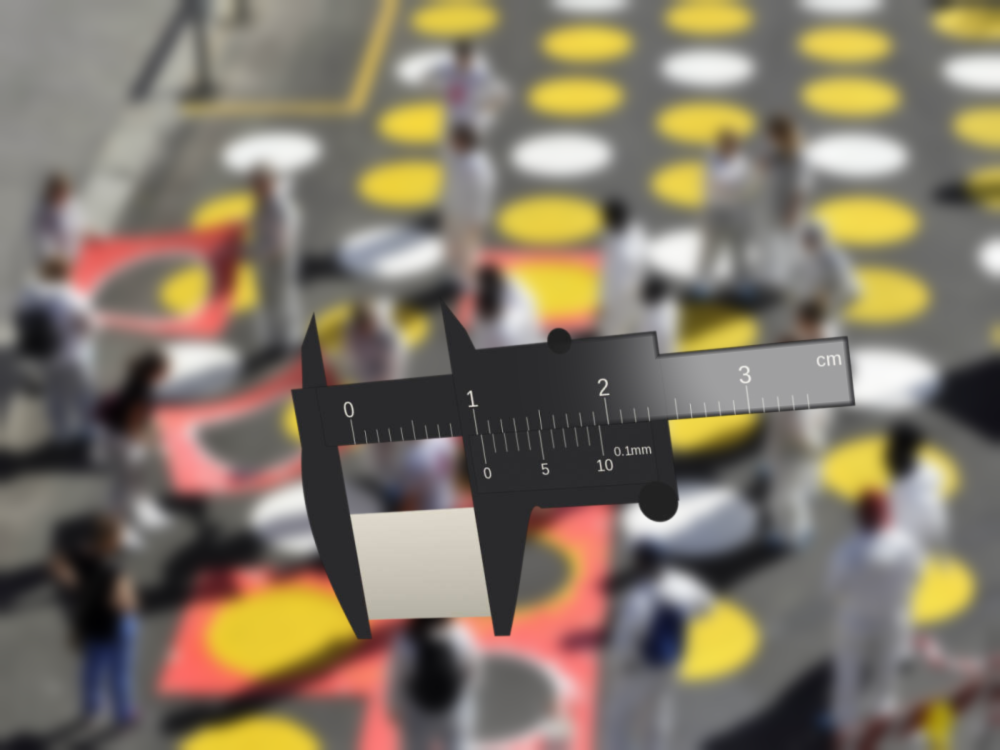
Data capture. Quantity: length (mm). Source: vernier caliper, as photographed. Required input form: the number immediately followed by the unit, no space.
10.3mm
